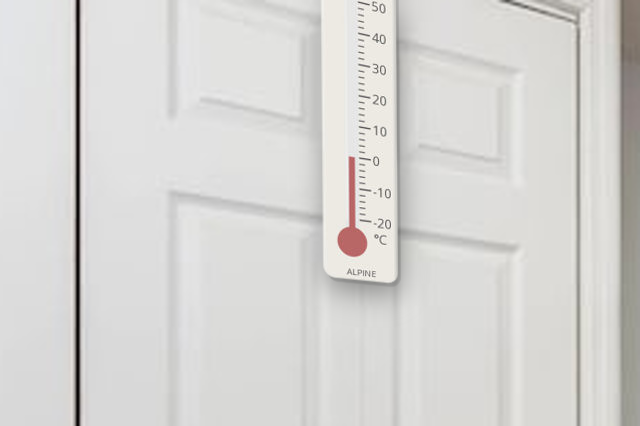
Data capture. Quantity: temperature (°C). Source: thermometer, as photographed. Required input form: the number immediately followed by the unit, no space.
0°C
